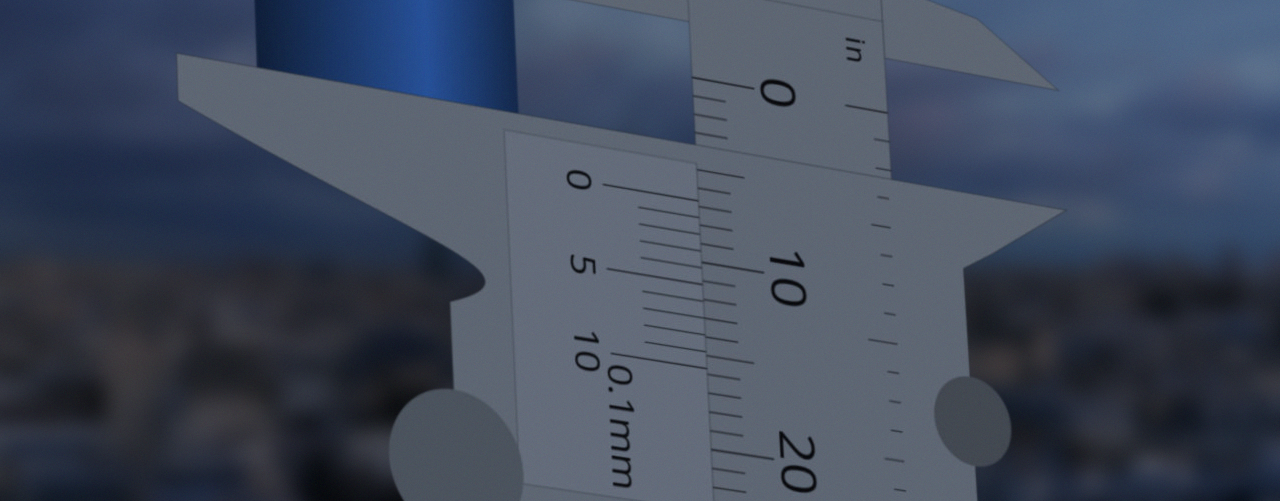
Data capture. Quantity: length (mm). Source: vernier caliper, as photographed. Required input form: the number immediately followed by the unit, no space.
6.7mm
